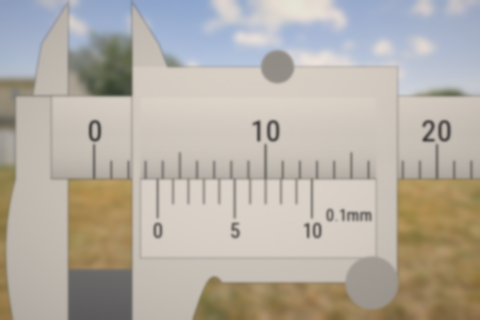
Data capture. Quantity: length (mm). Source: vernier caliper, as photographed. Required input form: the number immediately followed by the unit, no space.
3.7mm
